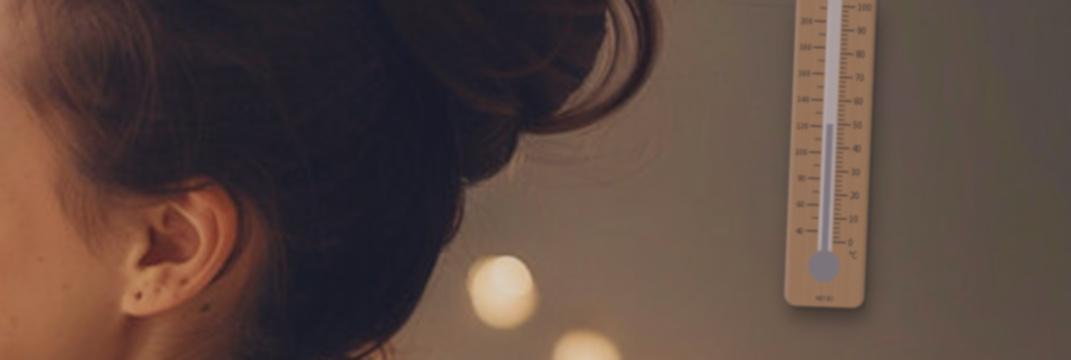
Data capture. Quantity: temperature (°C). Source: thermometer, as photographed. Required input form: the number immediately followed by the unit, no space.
50°C
